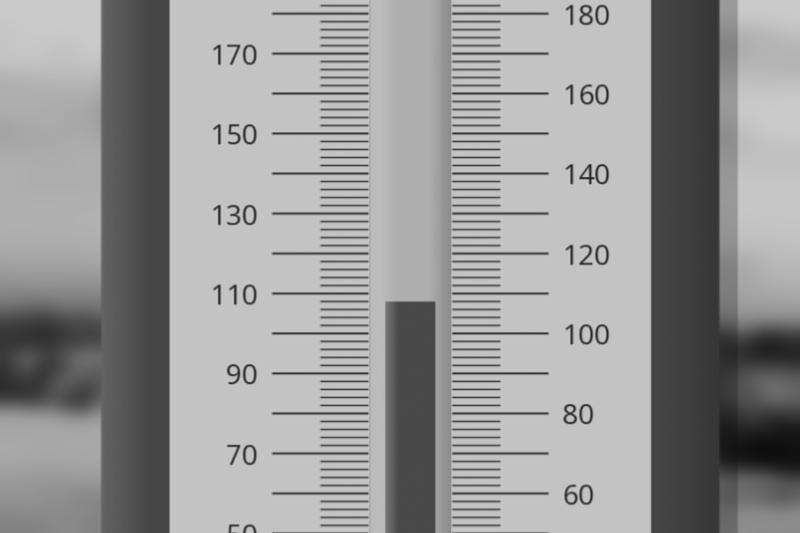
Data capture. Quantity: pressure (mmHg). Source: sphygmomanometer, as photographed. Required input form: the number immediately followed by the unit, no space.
108mmHg
